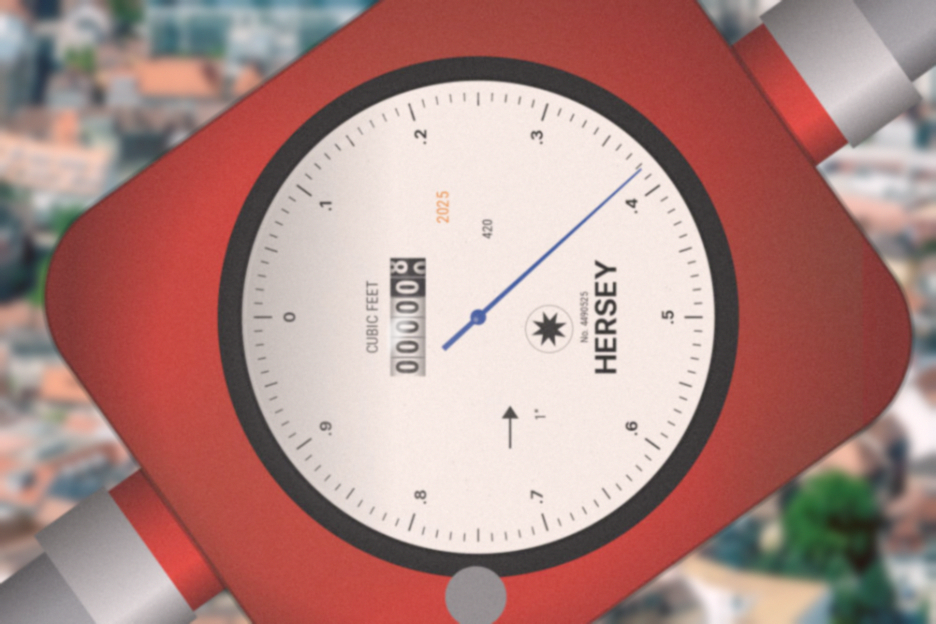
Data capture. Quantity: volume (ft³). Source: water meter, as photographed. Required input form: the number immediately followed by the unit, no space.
8.38ft³
